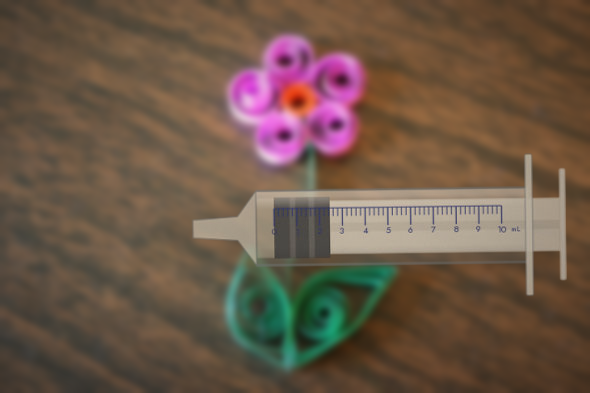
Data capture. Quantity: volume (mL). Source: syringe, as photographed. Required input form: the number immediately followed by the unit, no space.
0mL
